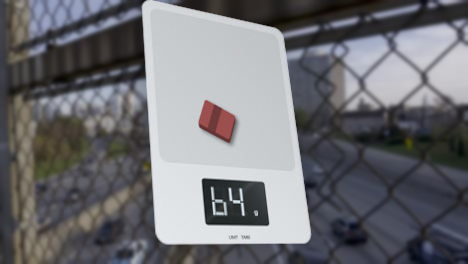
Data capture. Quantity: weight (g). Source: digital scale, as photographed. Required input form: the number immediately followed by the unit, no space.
64g
